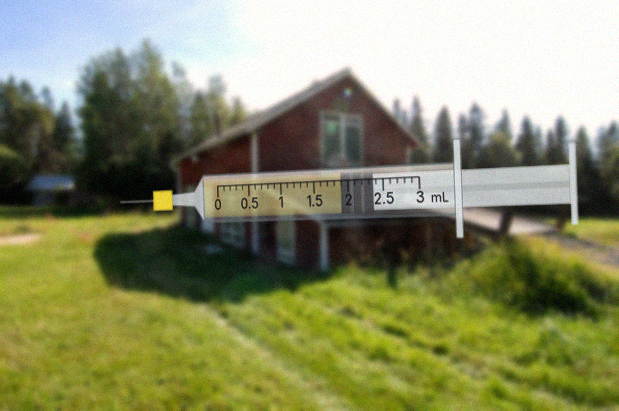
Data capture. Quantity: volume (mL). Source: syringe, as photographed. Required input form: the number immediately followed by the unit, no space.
1.9mL
